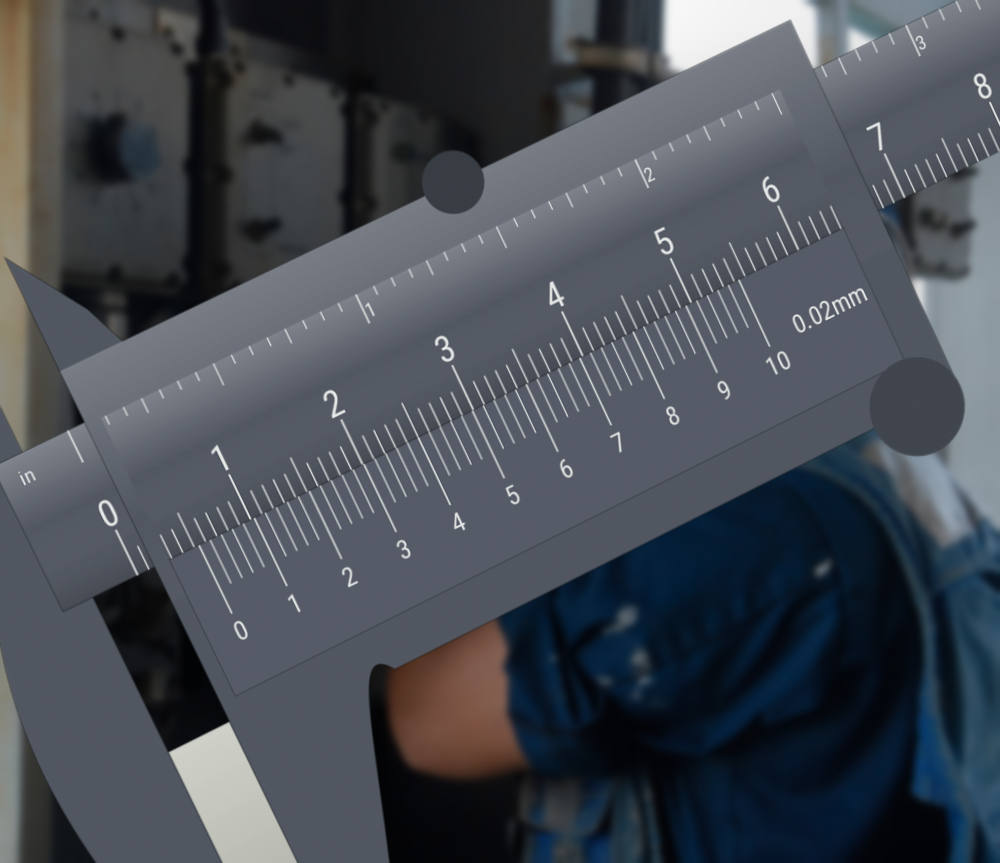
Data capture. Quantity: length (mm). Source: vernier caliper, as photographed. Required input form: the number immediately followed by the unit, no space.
5.4mm
